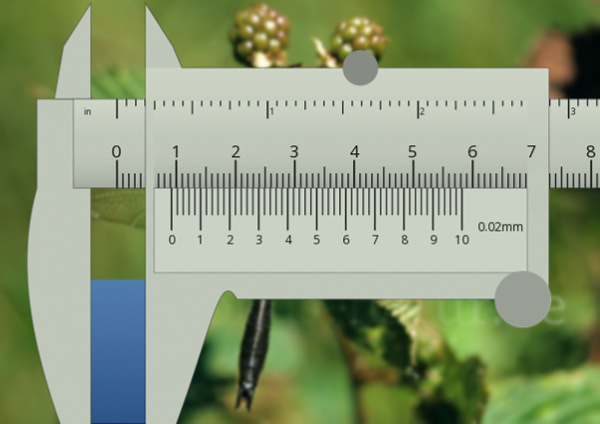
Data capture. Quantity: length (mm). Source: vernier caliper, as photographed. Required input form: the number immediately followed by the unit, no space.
9.2mm
